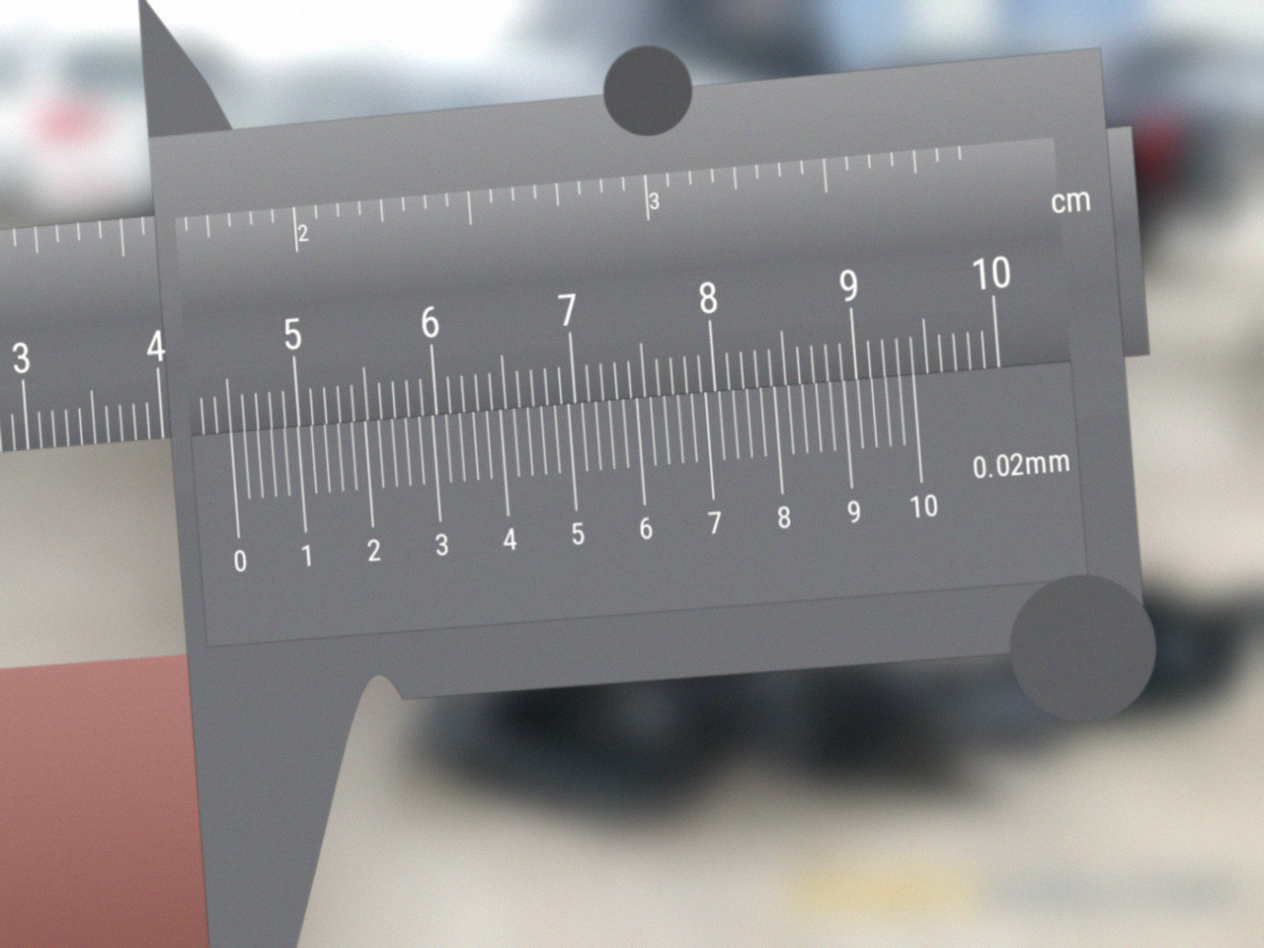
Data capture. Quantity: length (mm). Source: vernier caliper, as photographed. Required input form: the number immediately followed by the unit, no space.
45.0mm
